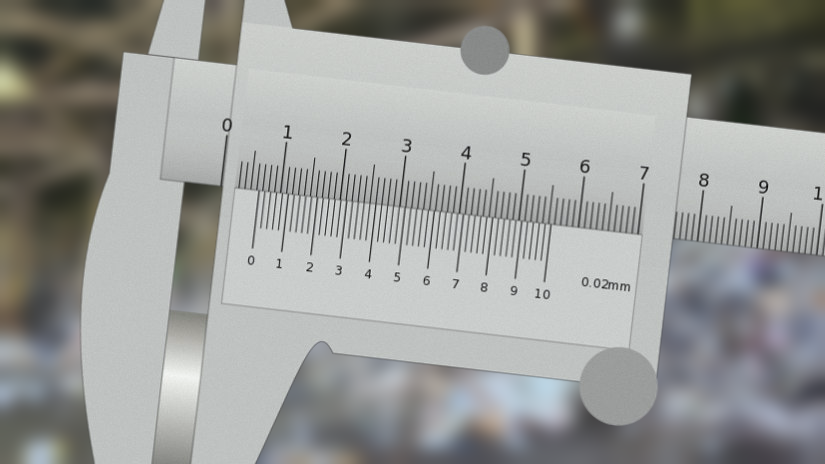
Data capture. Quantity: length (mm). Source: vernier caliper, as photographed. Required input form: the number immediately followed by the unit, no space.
6.4mm
